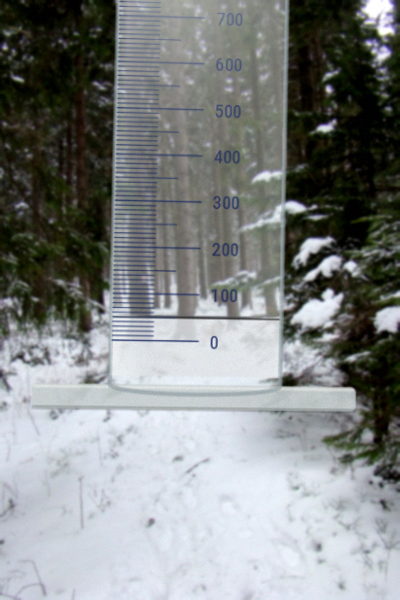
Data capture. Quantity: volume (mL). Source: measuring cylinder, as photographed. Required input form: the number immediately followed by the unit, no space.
50mL
